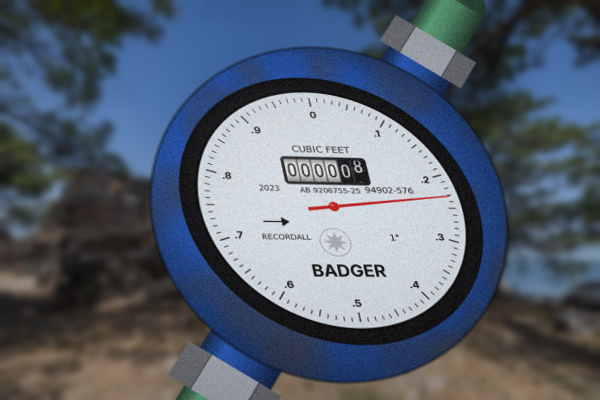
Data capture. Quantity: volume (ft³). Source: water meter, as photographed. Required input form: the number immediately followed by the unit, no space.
8.23ft³
